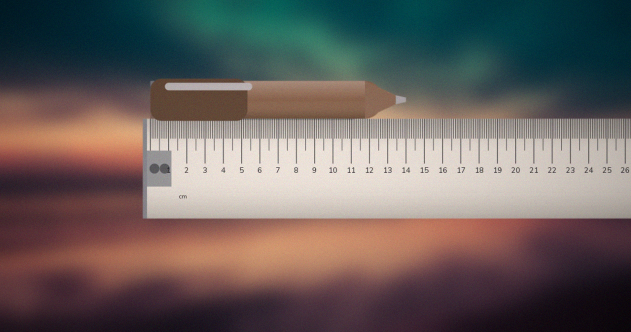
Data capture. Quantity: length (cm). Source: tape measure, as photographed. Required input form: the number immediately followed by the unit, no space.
14cm
